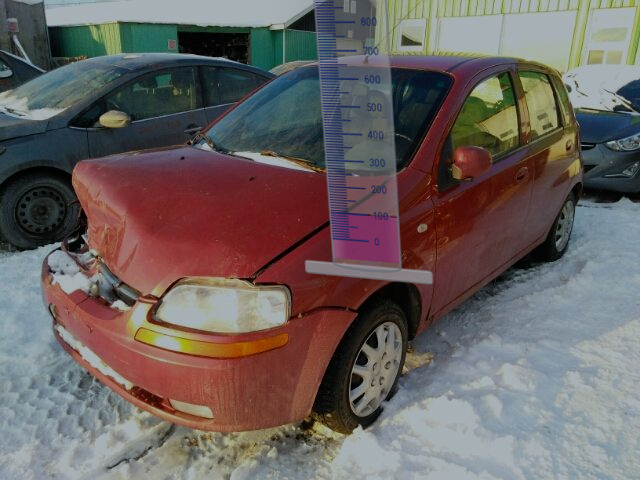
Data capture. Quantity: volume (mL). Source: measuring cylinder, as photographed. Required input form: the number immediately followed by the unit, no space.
100mL
